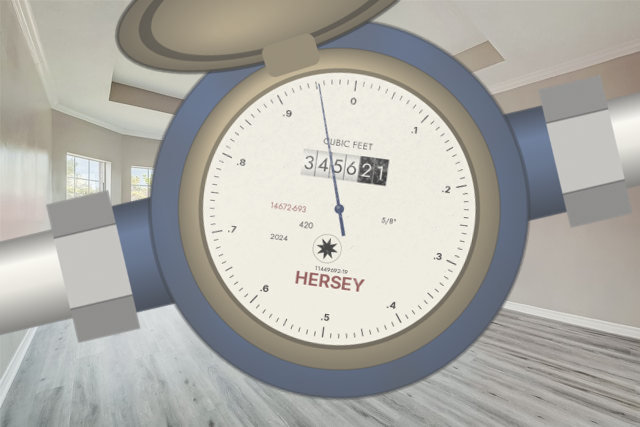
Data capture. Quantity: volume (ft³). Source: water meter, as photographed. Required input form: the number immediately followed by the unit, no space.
345620.95ft³
